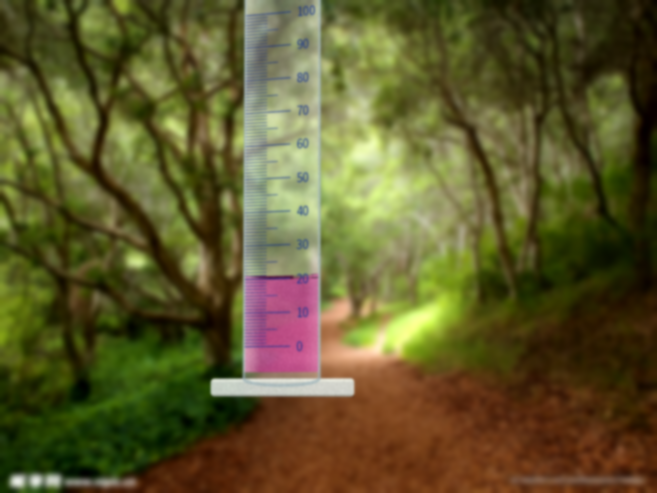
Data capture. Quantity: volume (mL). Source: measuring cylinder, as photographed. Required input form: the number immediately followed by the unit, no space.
20mL
